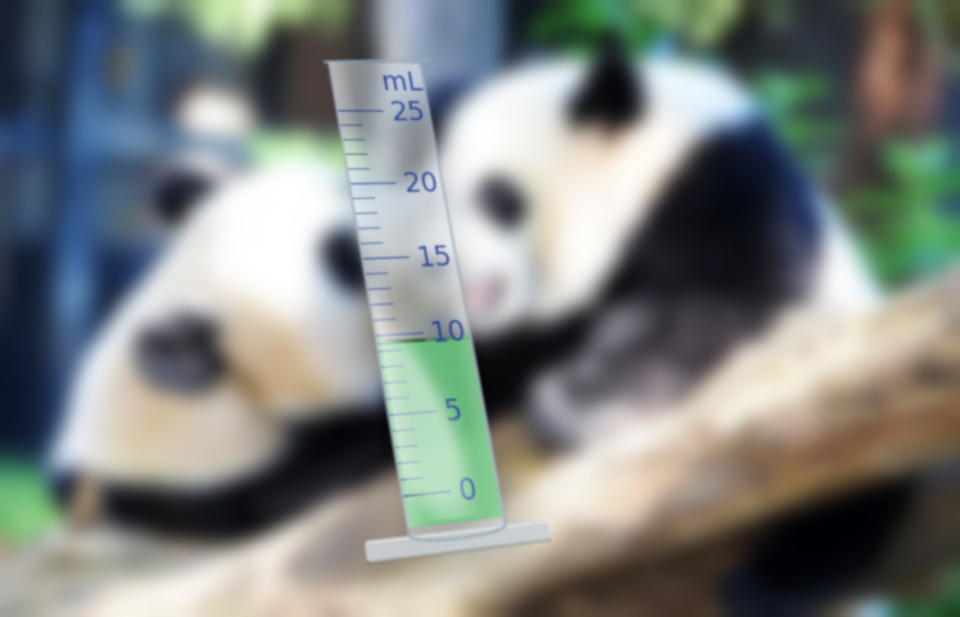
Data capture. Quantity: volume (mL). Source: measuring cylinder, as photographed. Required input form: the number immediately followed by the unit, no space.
9.5mL
